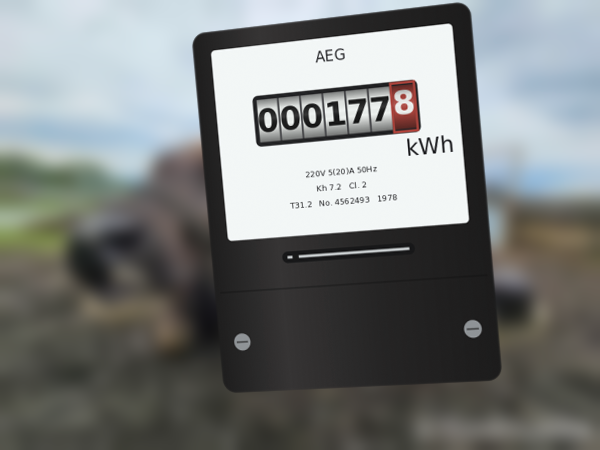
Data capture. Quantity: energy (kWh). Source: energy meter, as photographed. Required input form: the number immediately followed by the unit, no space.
177.8kWh
